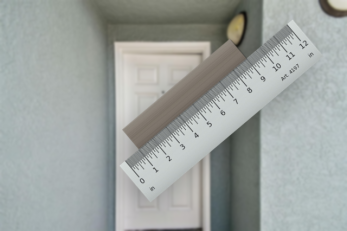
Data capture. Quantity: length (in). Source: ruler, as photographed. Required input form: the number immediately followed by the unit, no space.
8in
